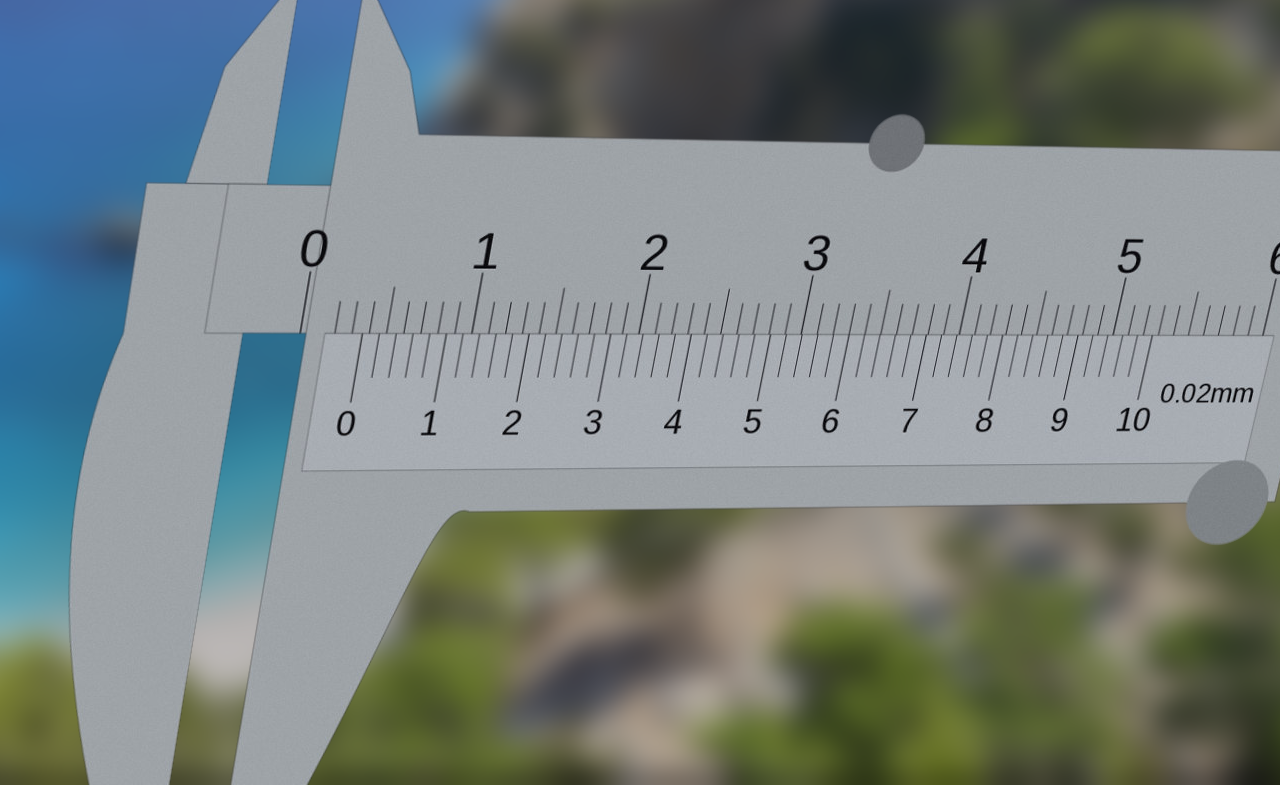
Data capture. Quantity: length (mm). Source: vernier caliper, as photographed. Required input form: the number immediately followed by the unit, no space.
3.6mm
